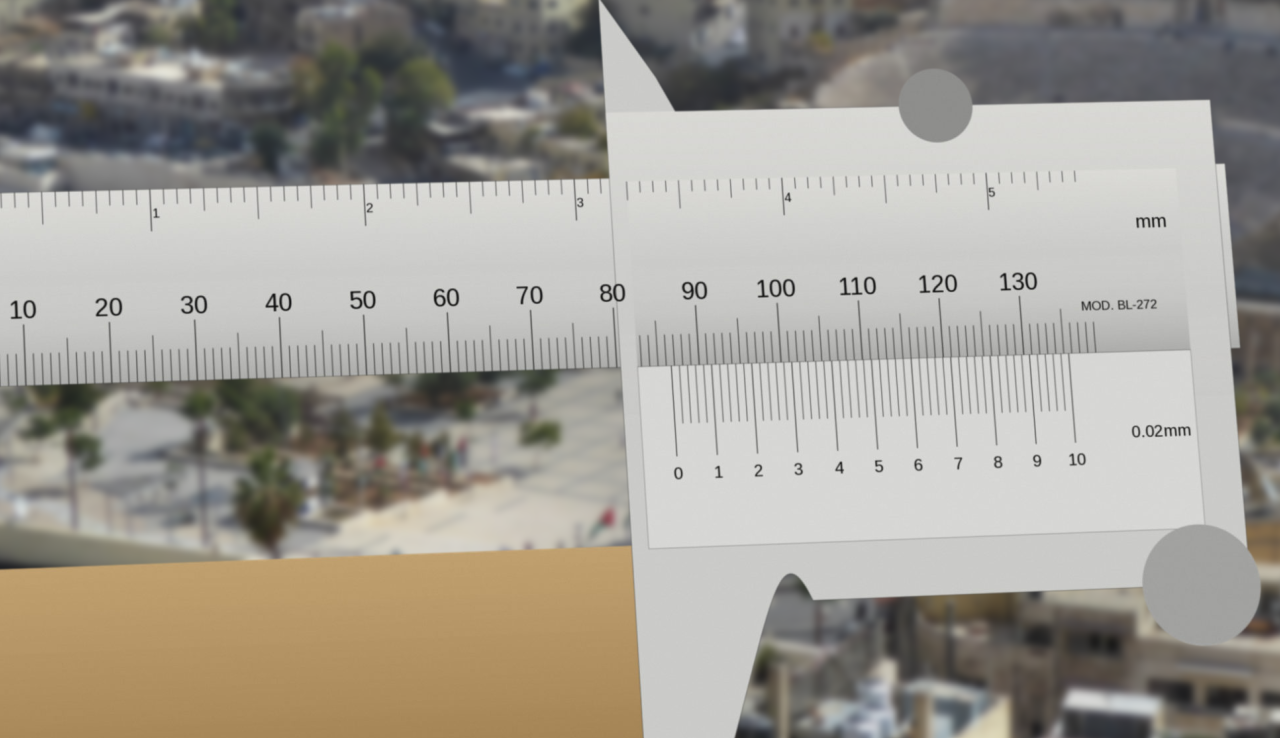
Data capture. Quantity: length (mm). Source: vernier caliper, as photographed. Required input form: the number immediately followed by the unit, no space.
86.6mm
